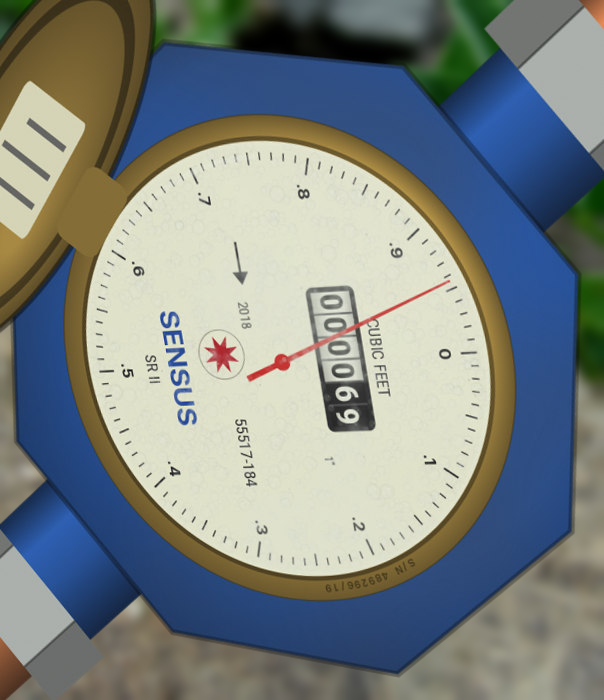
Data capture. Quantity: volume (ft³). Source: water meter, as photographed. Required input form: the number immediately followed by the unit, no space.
68.94ft³
